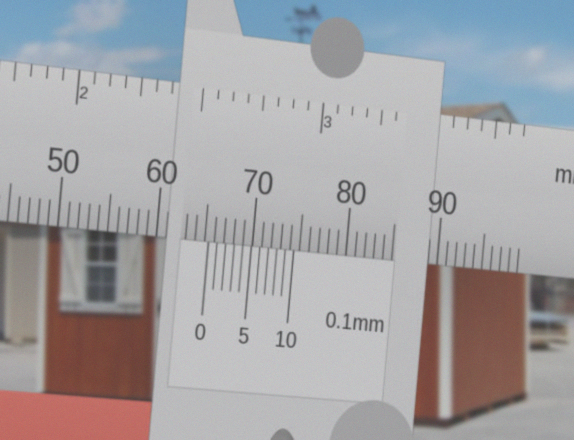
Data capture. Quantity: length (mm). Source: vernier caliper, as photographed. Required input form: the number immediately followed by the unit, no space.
65.4mm
